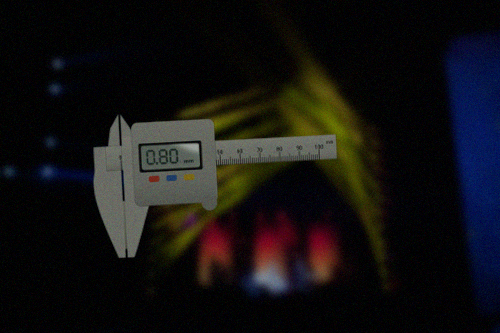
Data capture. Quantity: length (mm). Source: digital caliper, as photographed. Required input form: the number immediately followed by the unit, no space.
0.80mm
